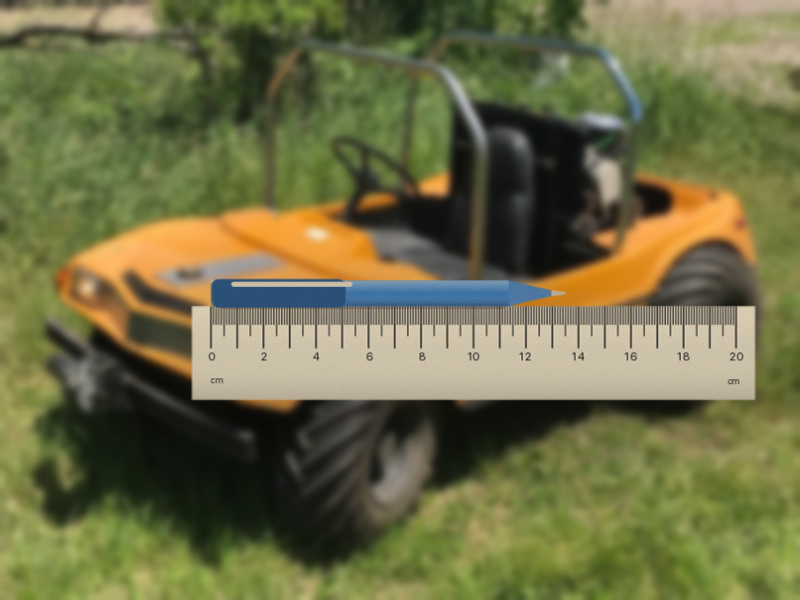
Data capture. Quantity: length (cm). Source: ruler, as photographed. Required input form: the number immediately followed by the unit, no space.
13.5cm
